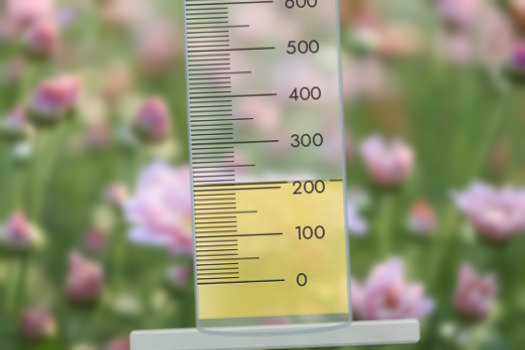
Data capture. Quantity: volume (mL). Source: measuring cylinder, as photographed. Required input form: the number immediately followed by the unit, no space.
210mL
